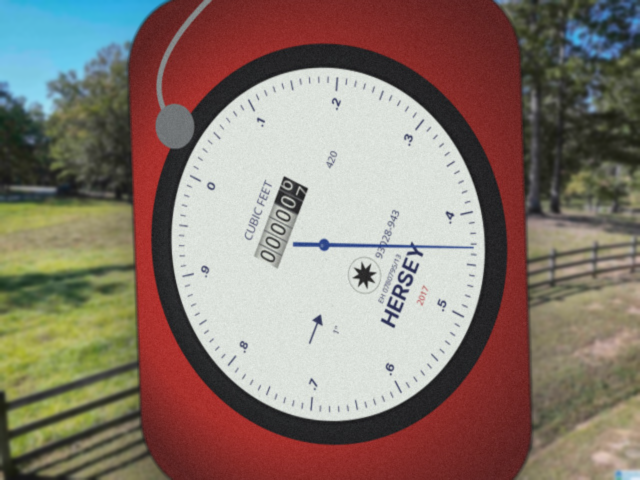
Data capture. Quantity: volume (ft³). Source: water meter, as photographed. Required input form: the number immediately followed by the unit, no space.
6.43ft³
